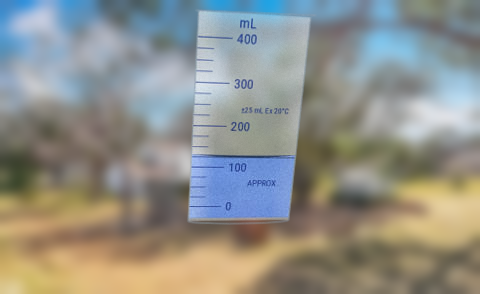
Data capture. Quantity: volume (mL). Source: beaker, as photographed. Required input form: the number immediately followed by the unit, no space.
125mL
